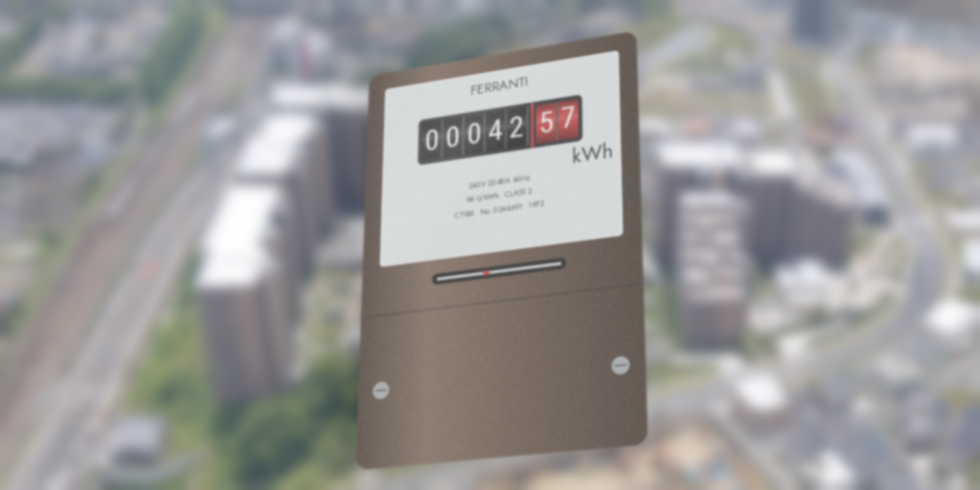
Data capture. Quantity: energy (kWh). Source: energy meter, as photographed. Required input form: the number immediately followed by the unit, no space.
42.57kWh
